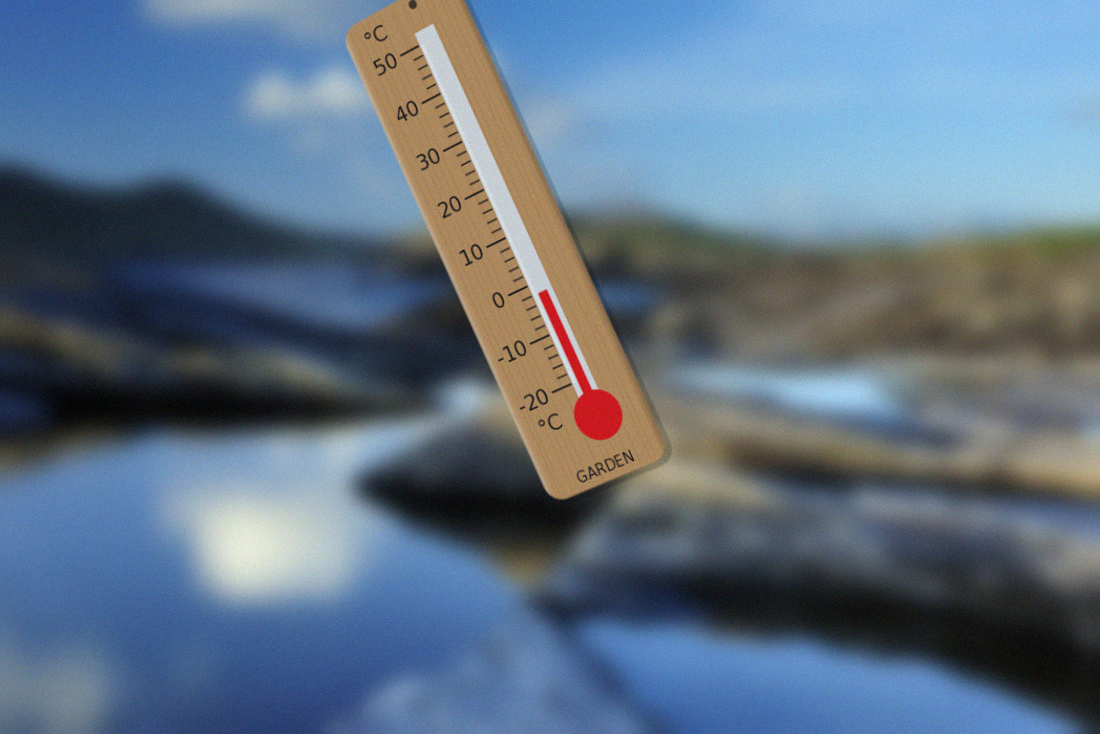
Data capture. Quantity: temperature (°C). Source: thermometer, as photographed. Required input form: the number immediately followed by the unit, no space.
-2°C
